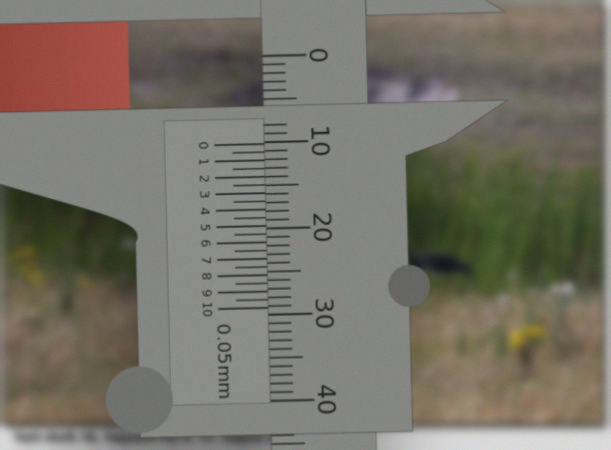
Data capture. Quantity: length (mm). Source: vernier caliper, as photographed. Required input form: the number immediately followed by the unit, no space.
10.2mm
